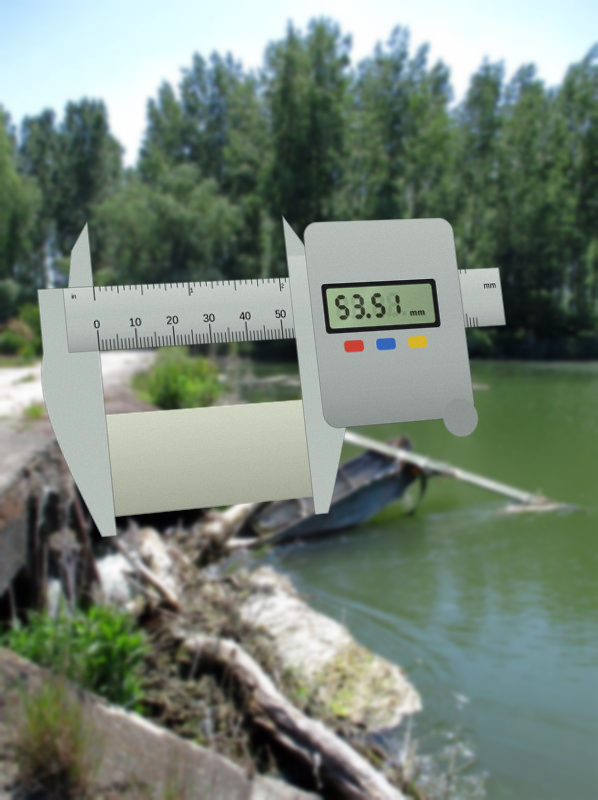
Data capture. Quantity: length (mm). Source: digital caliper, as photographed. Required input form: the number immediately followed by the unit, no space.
53.51mm
